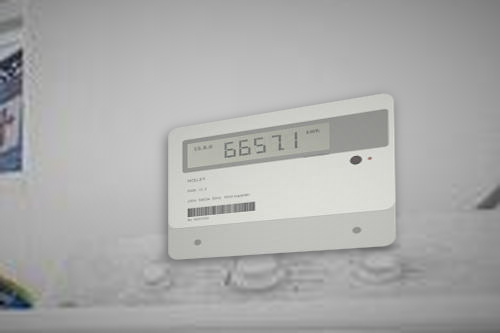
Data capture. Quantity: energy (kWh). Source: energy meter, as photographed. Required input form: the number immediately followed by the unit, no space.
6657.1kWh
